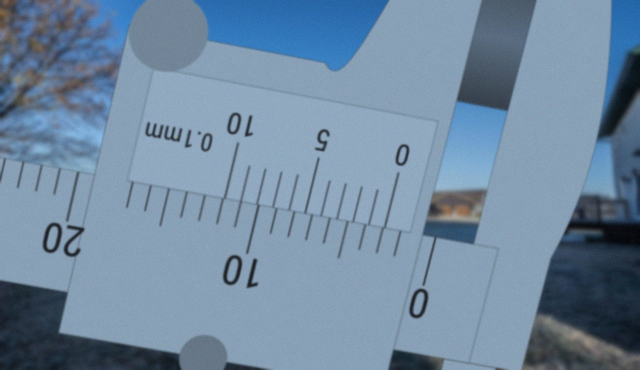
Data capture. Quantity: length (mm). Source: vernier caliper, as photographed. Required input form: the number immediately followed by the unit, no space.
2.9mm
